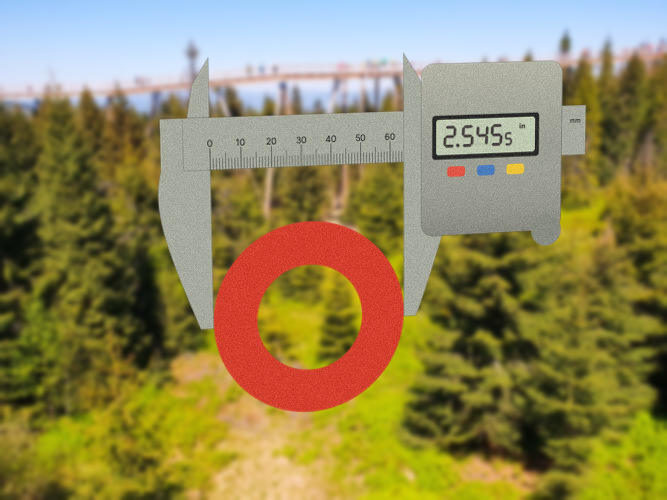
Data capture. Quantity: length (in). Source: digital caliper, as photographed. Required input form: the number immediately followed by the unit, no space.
2.5455in
